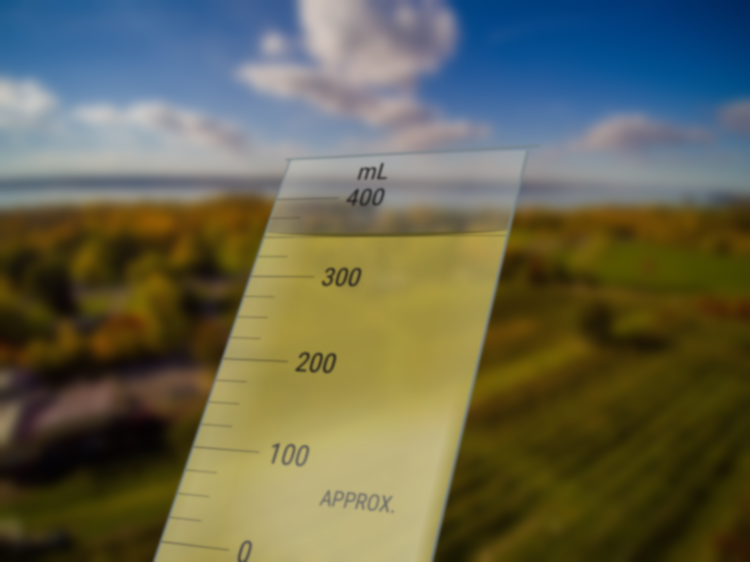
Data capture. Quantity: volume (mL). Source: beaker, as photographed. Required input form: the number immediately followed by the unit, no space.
350mL
